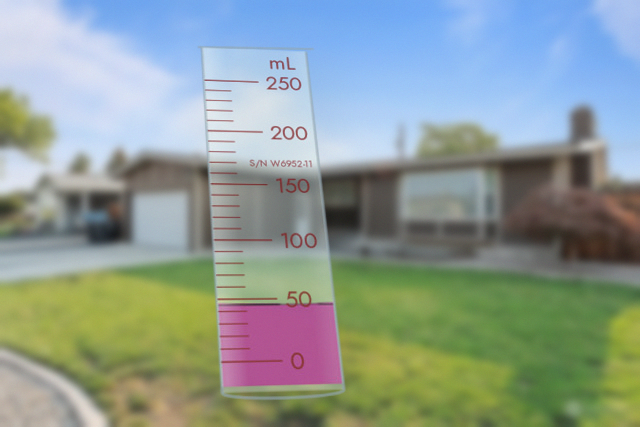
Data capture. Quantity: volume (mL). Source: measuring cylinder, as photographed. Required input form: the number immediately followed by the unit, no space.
45mL
